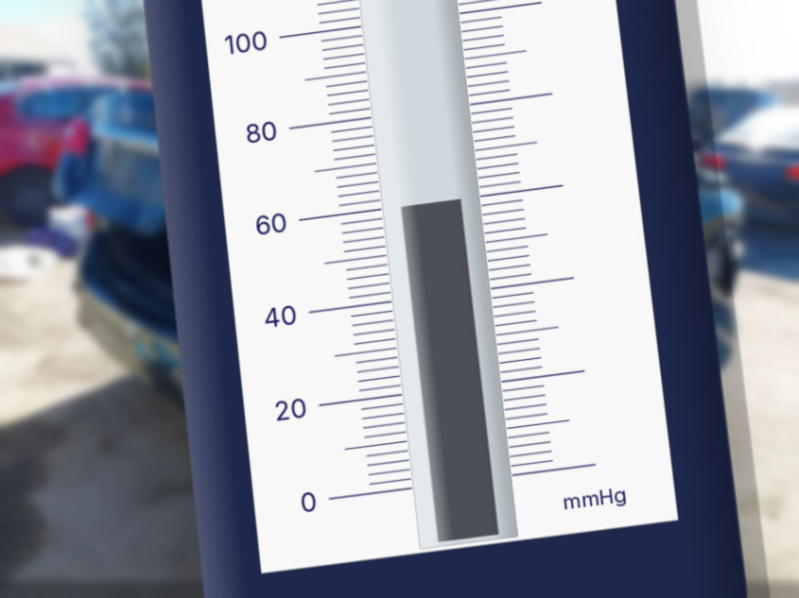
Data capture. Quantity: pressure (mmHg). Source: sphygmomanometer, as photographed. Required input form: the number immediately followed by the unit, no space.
60mmHg
